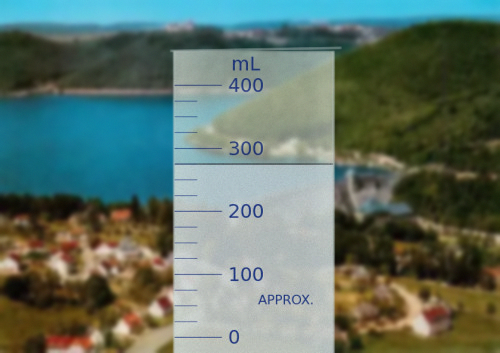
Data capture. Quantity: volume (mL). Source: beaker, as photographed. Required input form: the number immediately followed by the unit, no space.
275mL
